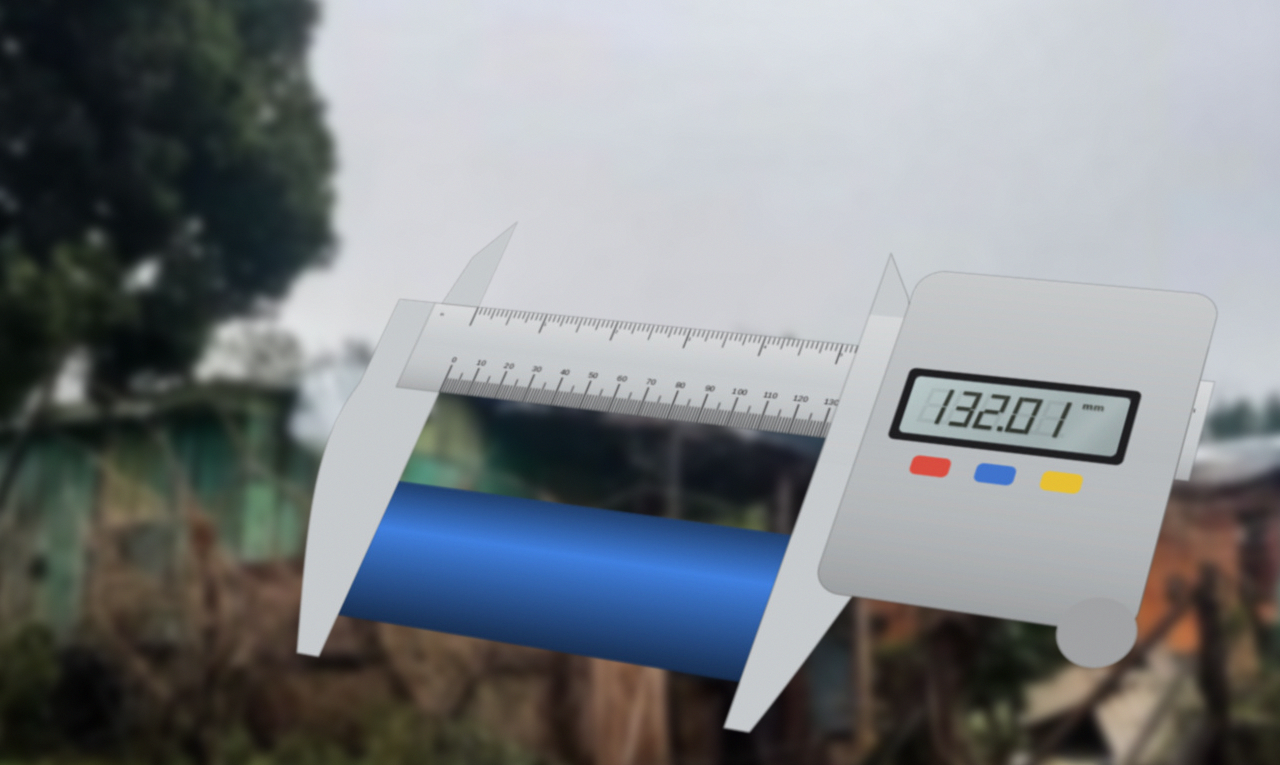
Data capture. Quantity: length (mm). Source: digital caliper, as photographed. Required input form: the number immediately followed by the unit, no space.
132.01mm
